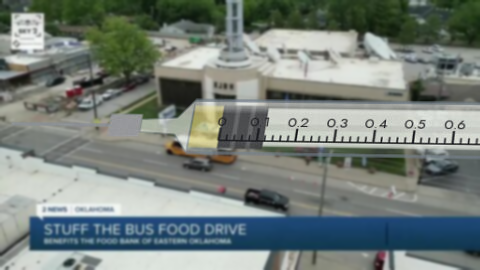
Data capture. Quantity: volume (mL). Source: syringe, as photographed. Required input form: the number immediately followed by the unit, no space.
0mL
